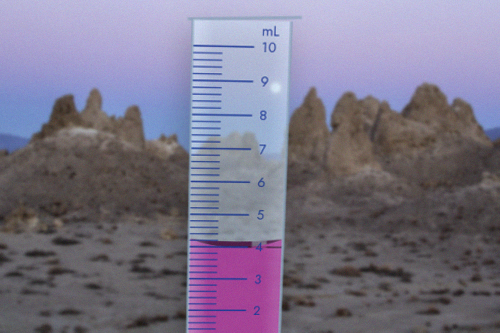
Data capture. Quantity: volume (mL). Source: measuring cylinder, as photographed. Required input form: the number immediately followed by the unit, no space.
4mL
